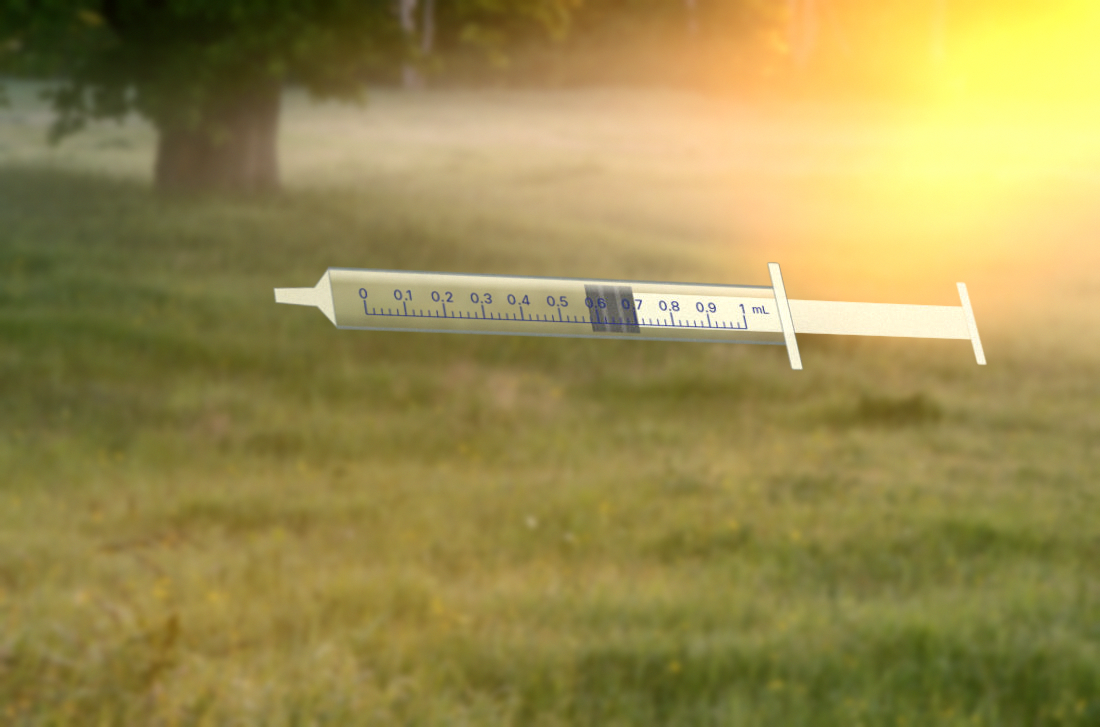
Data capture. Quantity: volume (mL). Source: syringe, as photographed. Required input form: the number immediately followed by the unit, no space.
0.58mL
